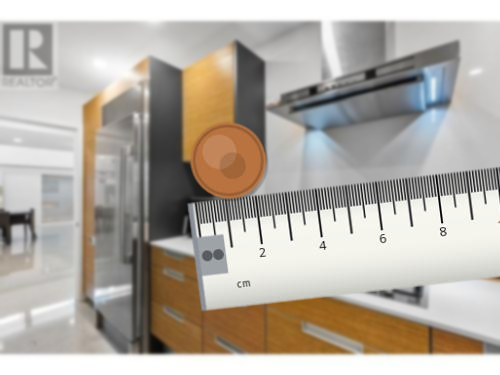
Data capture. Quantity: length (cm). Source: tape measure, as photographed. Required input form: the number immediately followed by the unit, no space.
2.5cm
